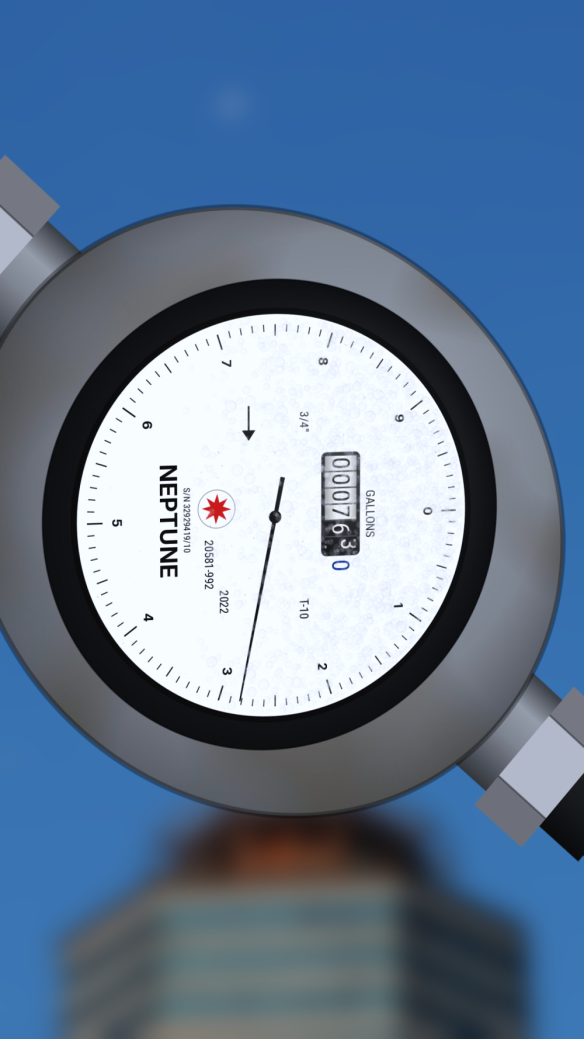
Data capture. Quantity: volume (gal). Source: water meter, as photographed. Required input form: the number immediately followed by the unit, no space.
7632.8gal
